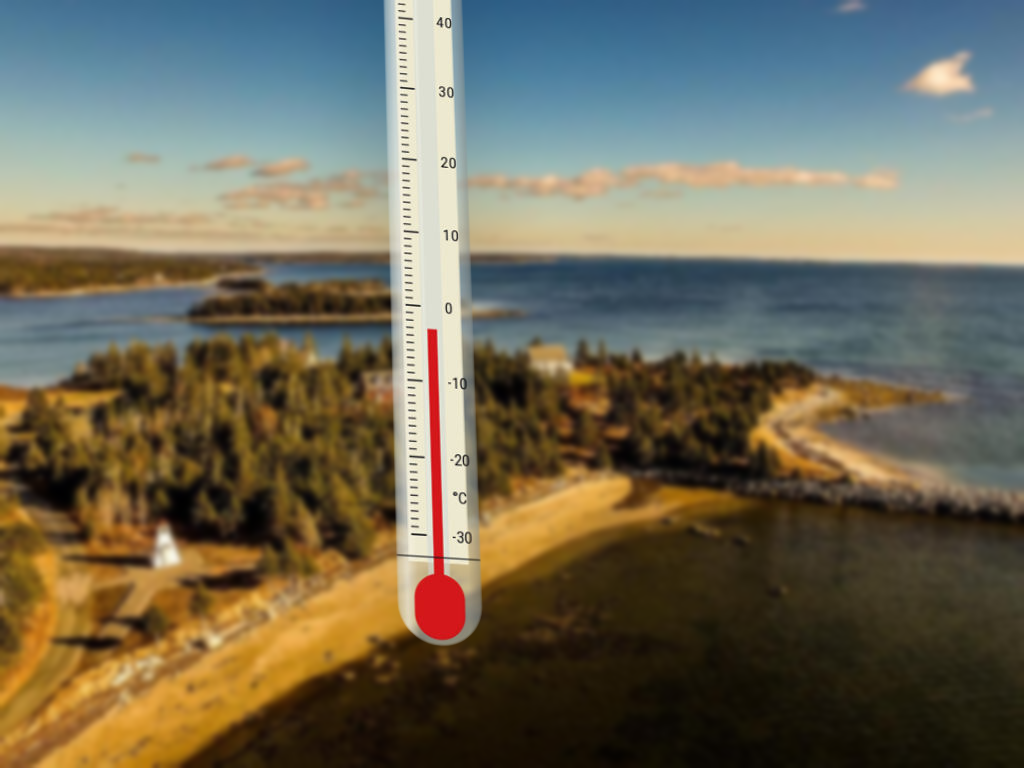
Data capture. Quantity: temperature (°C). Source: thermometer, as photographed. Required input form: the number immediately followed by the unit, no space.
-3°C
